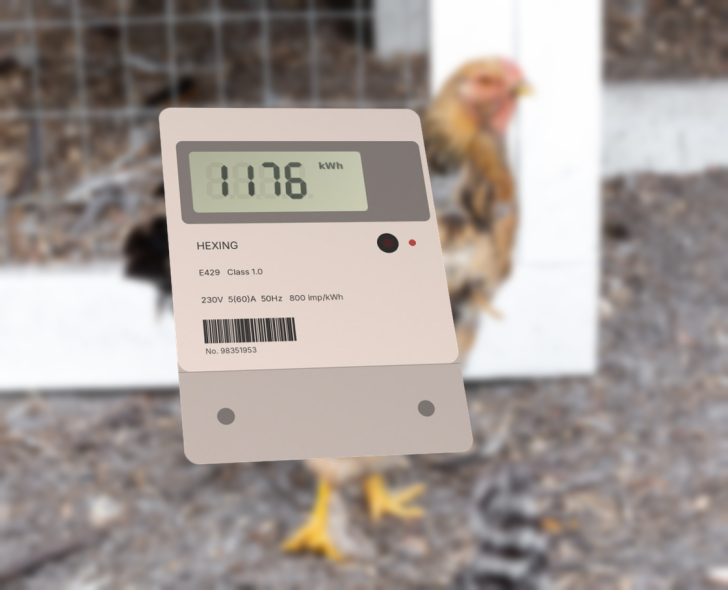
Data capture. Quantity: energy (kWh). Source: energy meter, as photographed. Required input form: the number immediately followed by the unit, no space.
1176kWh
